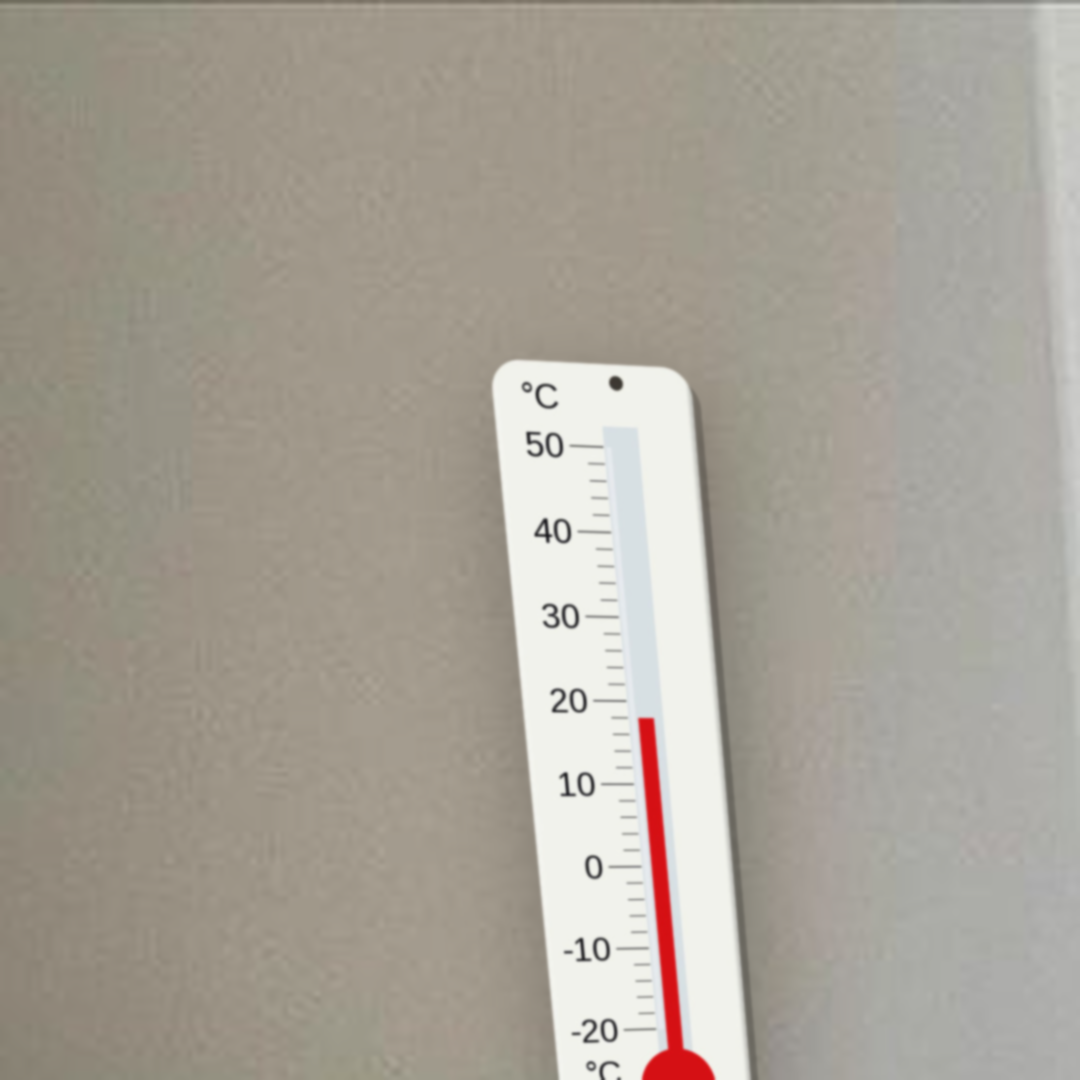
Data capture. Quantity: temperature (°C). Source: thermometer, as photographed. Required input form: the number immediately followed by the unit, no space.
18°C
